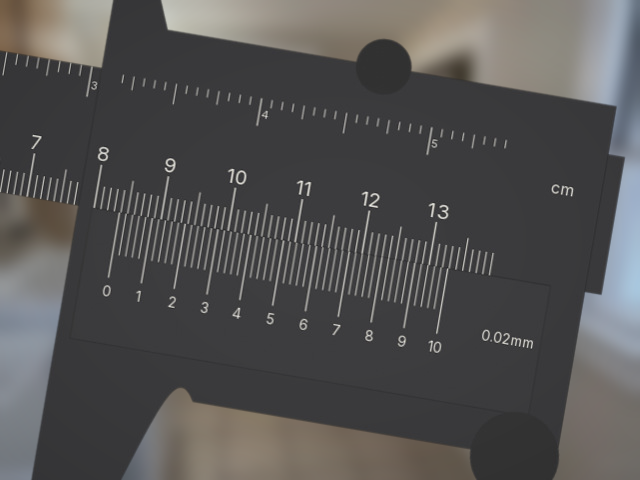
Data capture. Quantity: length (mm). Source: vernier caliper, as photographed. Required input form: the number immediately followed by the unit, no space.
83.8mm
